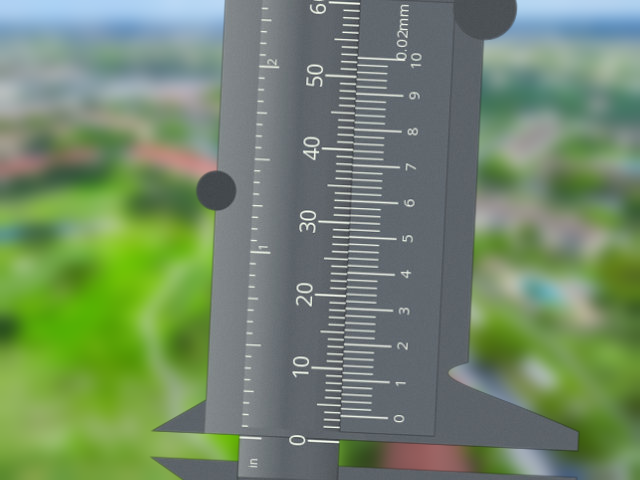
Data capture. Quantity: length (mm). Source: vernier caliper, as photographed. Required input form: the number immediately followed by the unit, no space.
3.6mm
